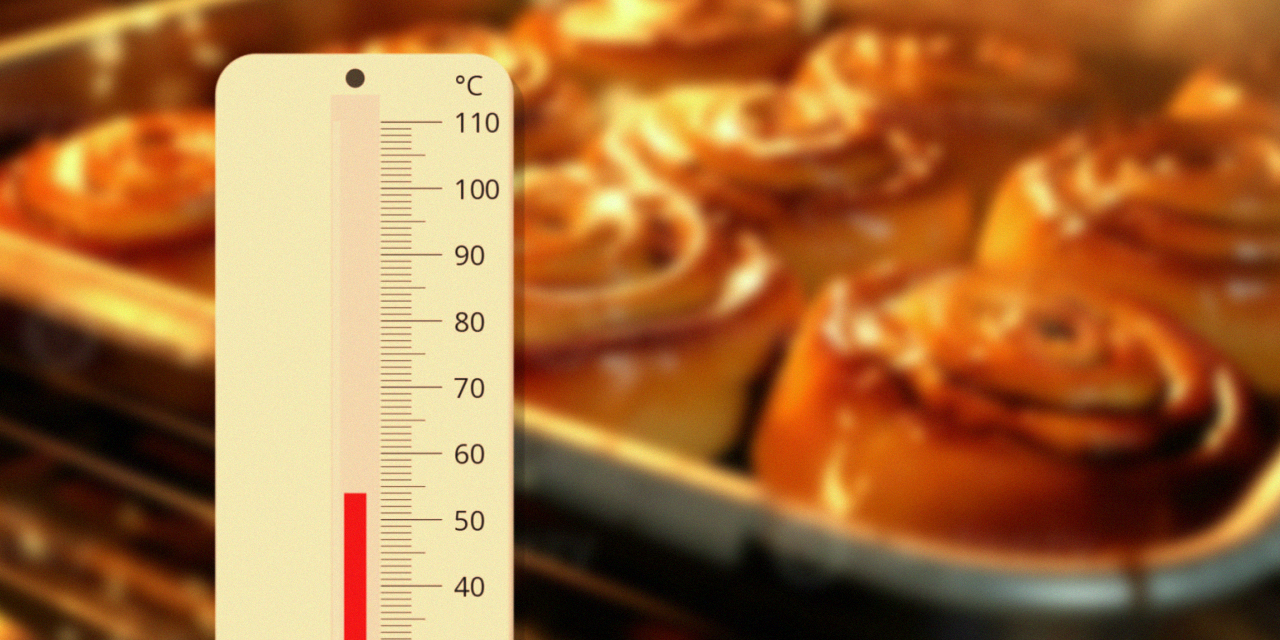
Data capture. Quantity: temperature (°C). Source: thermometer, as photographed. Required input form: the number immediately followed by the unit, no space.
54°C
